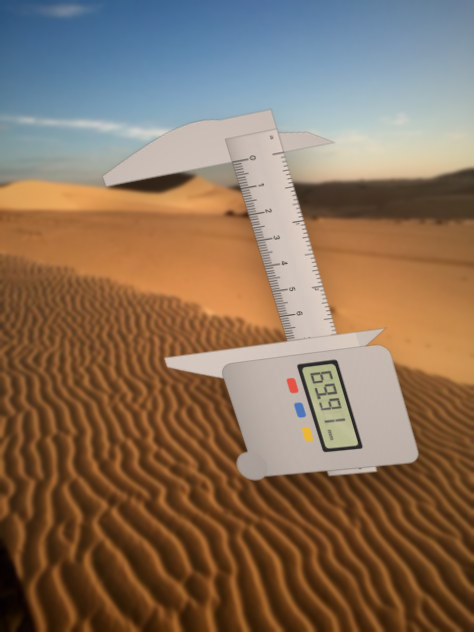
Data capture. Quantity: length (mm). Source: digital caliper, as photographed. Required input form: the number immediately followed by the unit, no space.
69.91mm
